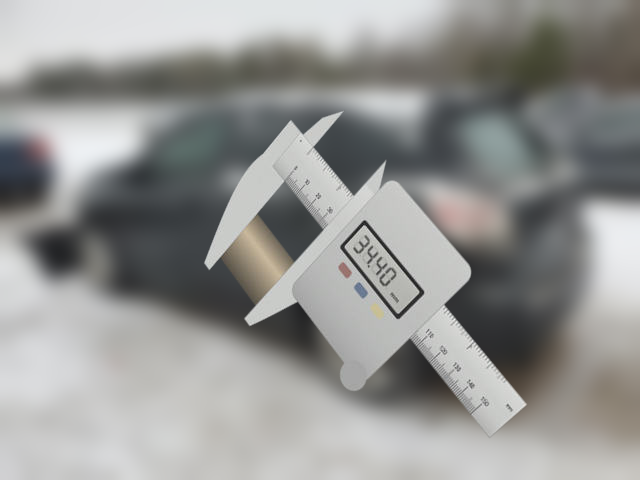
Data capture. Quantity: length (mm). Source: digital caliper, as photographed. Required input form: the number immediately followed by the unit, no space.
34.40mm
